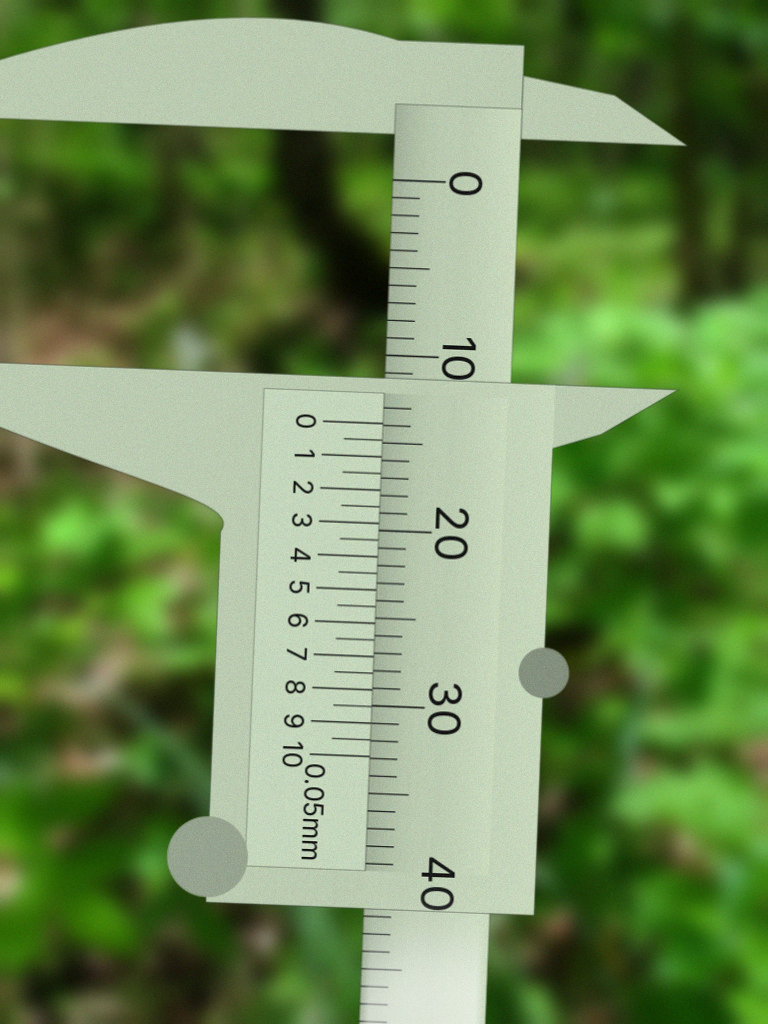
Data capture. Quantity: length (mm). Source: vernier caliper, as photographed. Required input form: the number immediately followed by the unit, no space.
13.9mm
